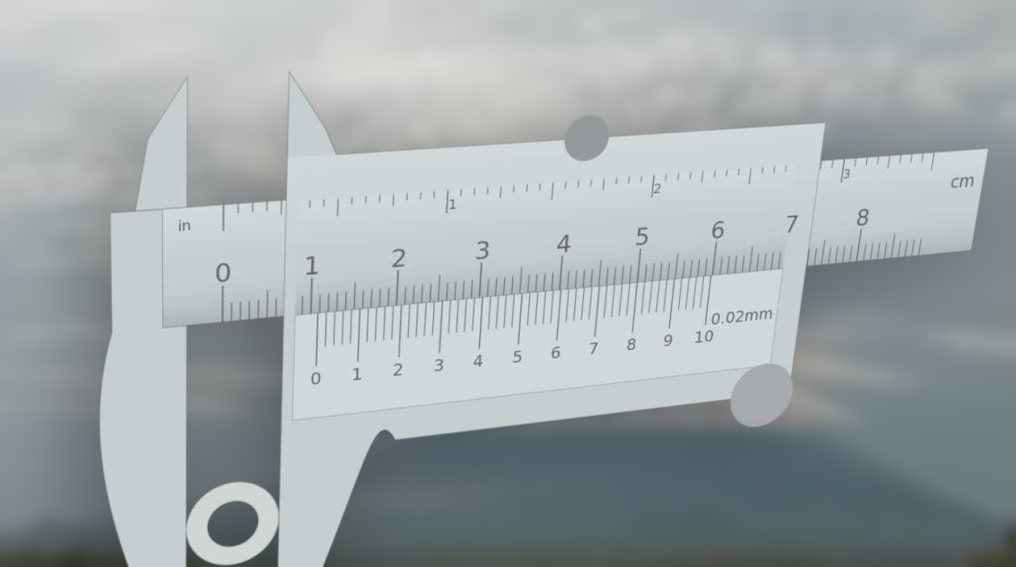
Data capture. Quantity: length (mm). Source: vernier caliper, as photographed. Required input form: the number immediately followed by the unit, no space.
10.8mm
